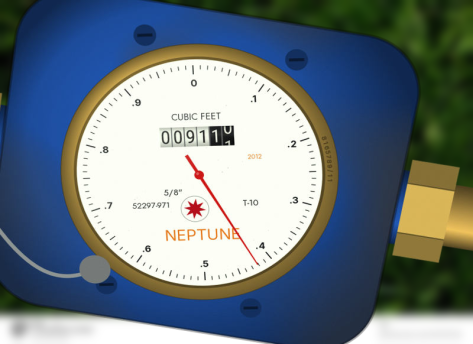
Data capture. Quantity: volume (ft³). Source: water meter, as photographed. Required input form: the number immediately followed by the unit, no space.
9110.42ft³
